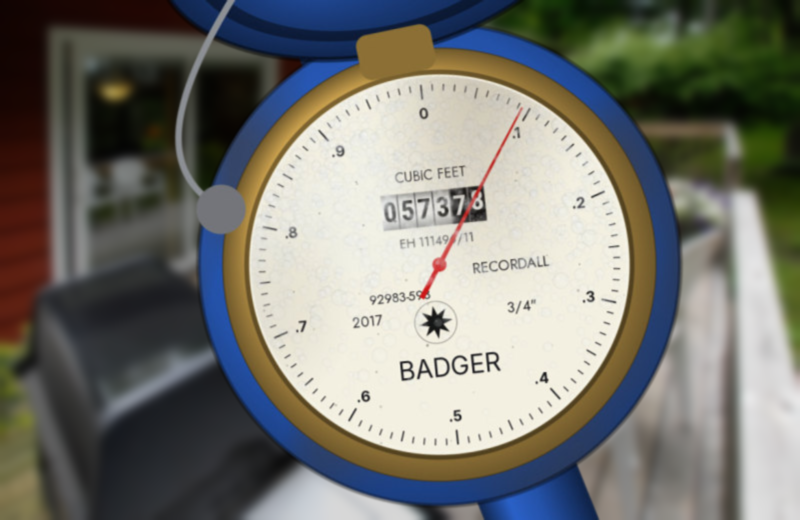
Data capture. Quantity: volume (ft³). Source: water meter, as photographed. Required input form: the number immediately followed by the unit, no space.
57378.09ft³
